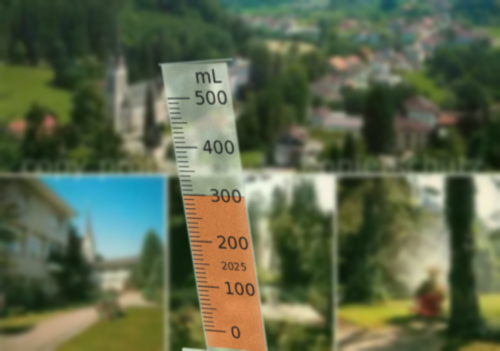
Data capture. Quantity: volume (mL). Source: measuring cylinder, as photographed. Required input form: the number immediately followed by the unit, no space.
300mL
